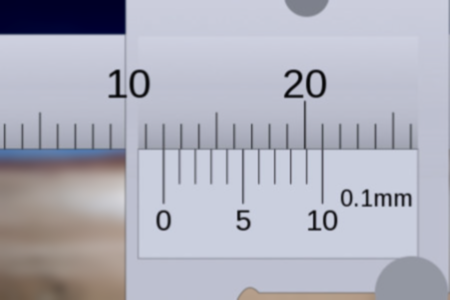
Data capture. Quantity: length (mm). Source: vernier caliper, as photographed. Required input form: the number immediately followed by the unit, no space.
12.0mm
